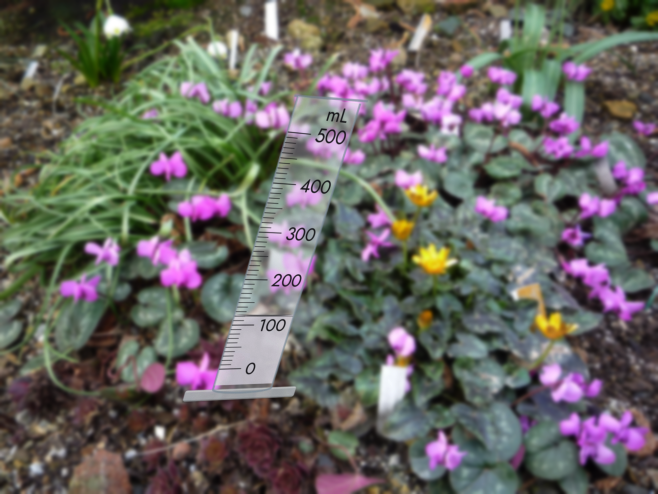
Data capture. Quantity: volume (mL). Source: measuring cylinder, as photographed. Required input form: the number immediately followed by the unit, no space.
120mL
